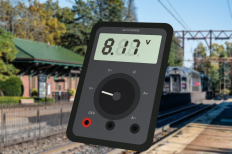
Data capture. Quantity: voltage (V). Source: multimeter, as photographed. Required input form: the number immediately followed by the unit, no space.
8.17V
